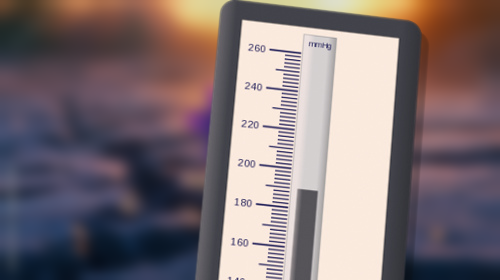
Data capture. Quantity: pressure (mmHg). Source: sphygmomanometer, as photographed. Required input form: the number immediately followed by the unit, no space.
190mmHg
